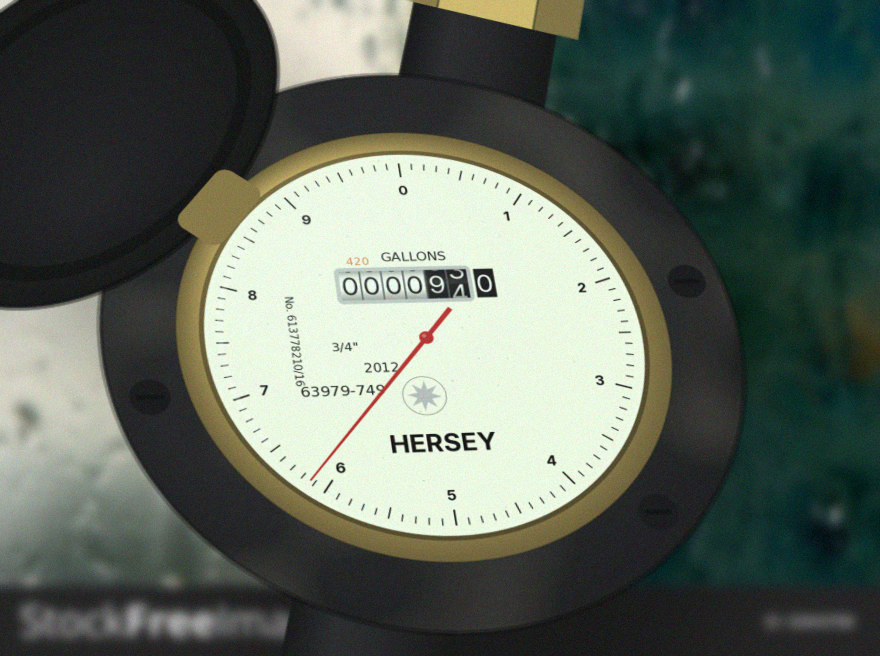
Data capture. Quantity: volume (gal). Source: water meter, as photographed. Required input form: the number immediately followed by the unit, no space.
936.1gal
